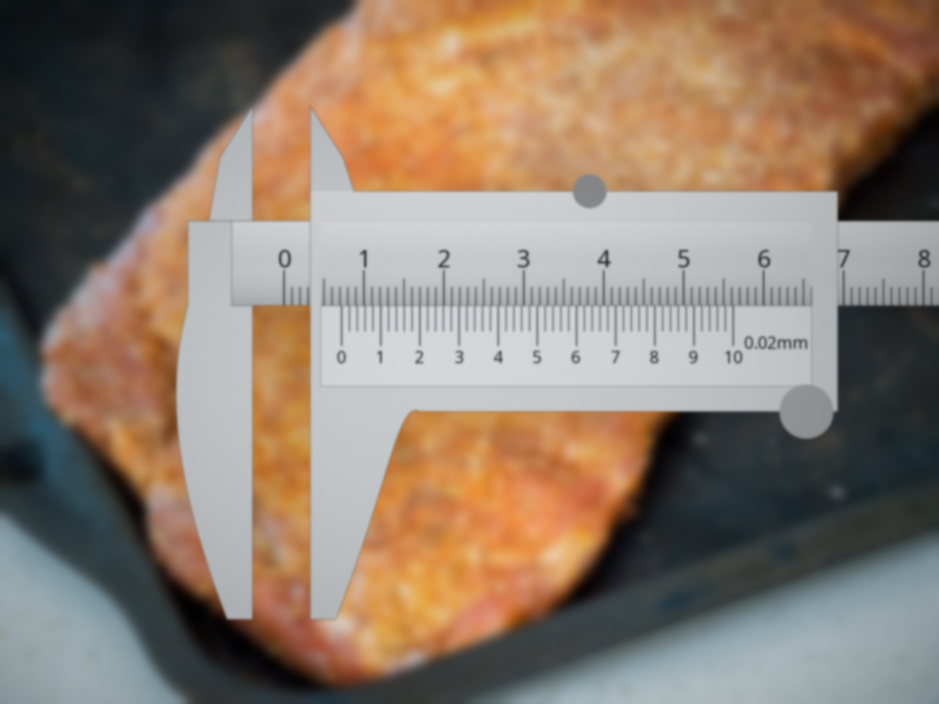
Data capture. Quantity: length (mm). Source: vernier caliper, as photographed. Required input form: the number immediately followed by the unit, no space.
7.2mm
